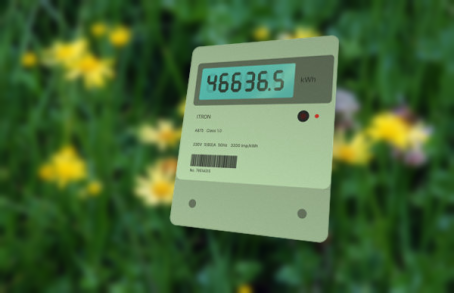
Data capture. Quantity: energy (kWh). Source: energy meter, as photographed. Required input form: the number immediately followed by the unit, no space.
46636.5kWh
